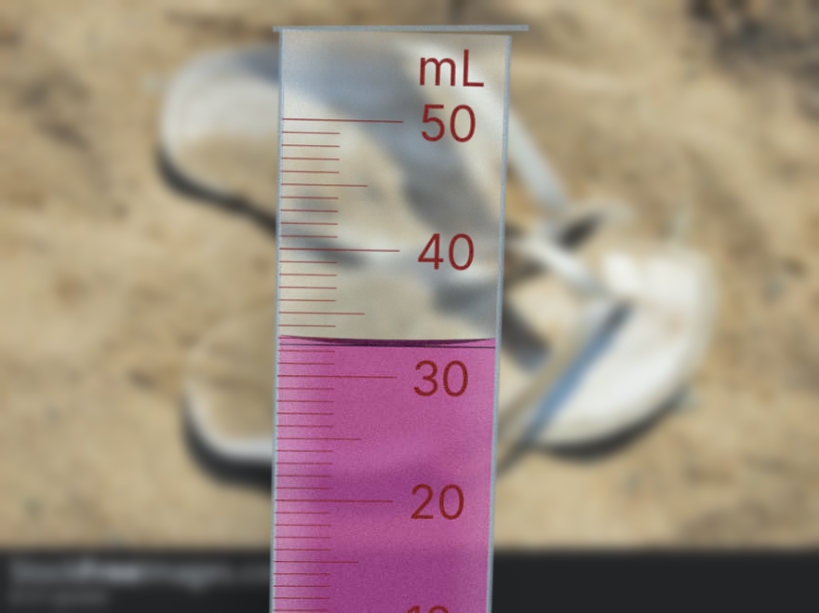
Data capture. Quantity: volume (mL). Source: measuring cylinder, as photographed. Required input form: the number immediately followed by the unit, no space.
32.5mL
